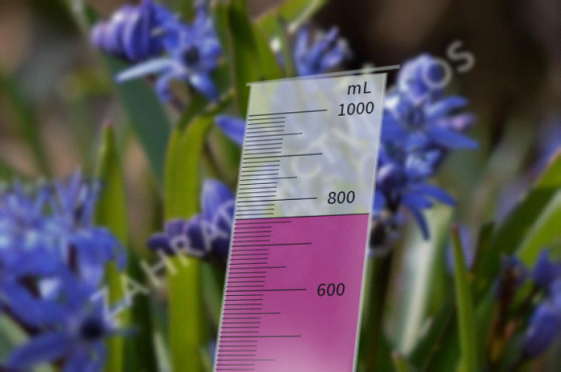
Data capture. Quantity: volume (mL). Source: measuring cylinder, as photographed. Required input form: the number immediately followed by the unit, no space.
760mL
